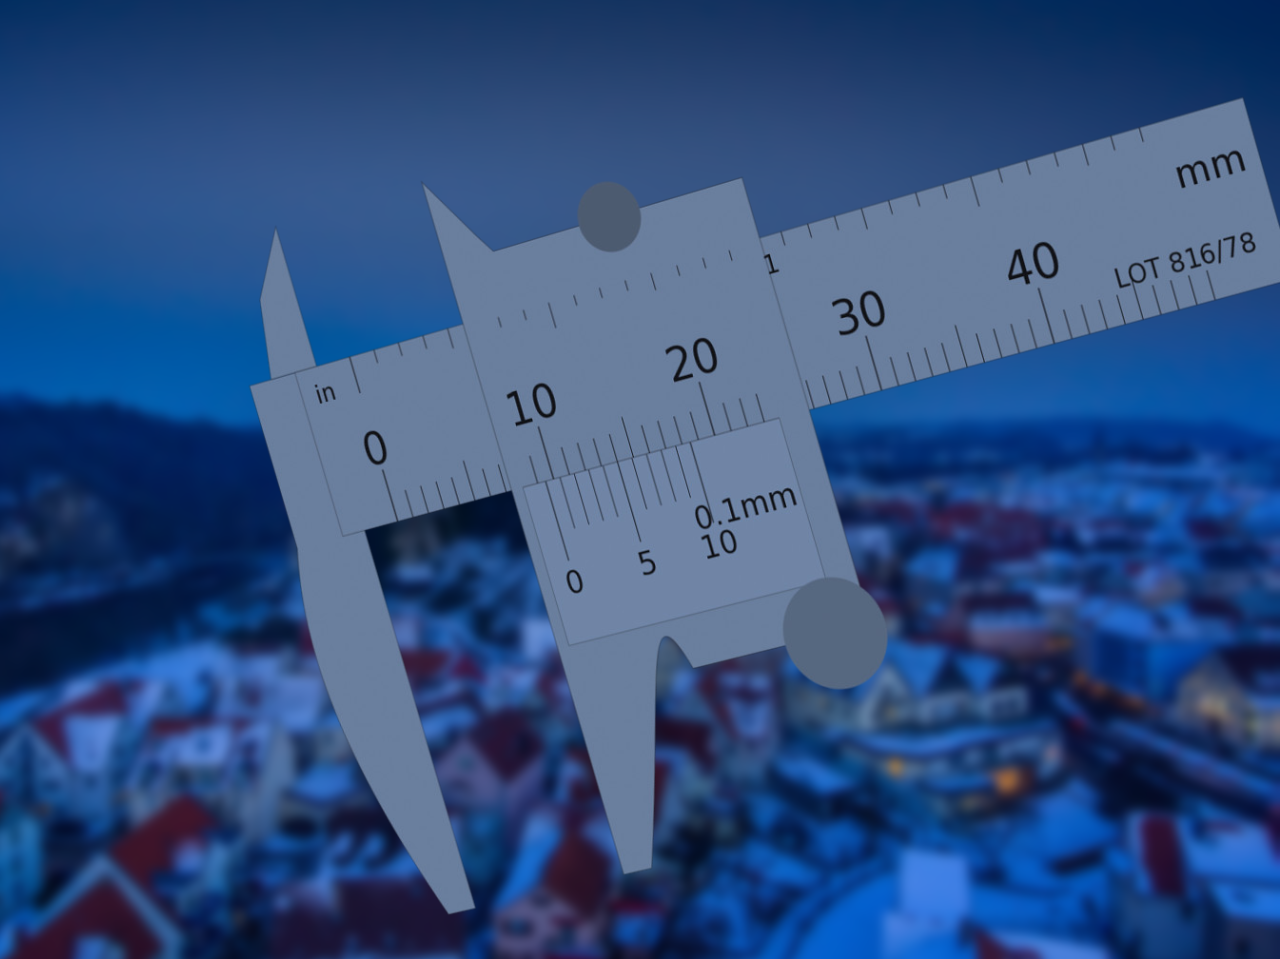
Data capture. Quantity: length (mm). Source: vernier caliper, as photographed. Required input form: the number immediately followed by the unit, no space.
9.5mm
